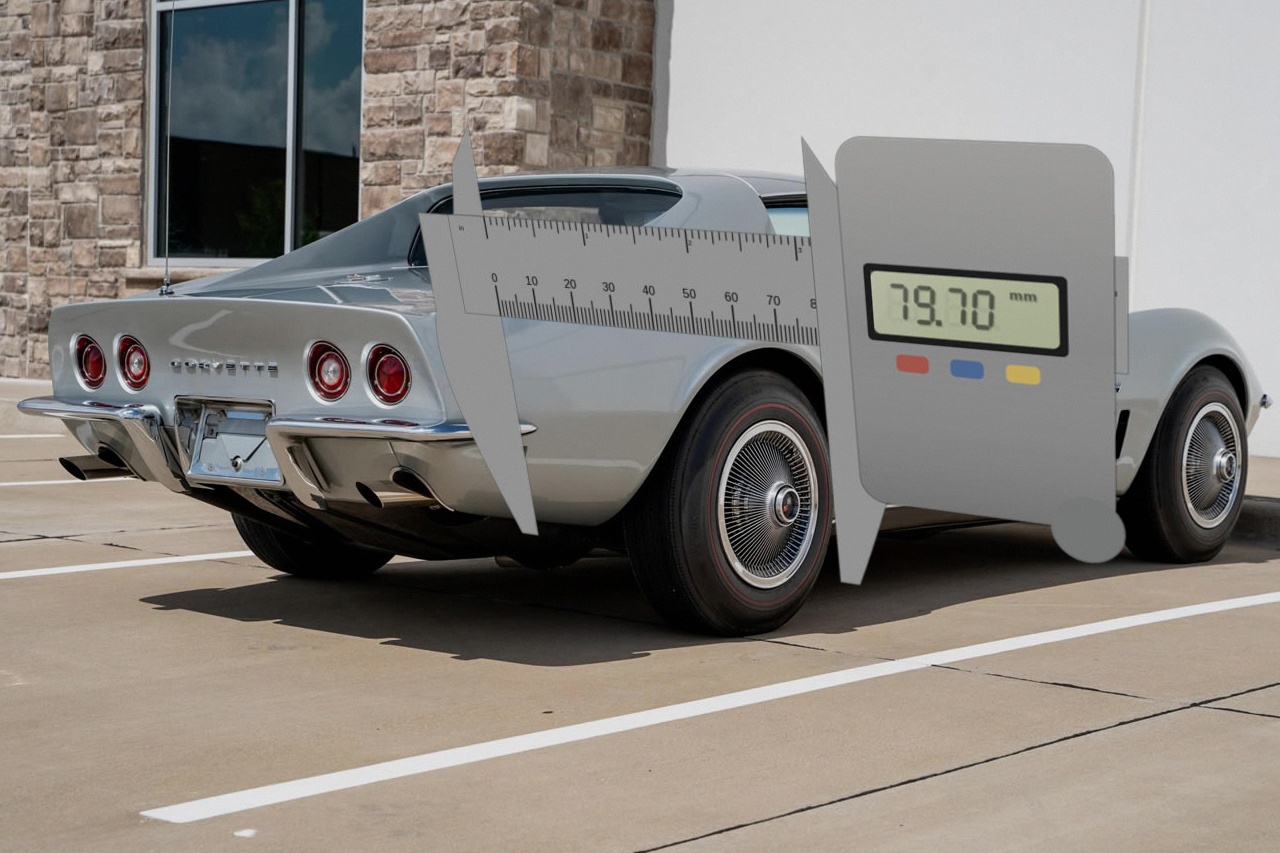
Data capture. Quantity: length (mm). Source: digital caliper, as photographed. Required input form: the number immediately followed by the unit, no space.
79.70mm
